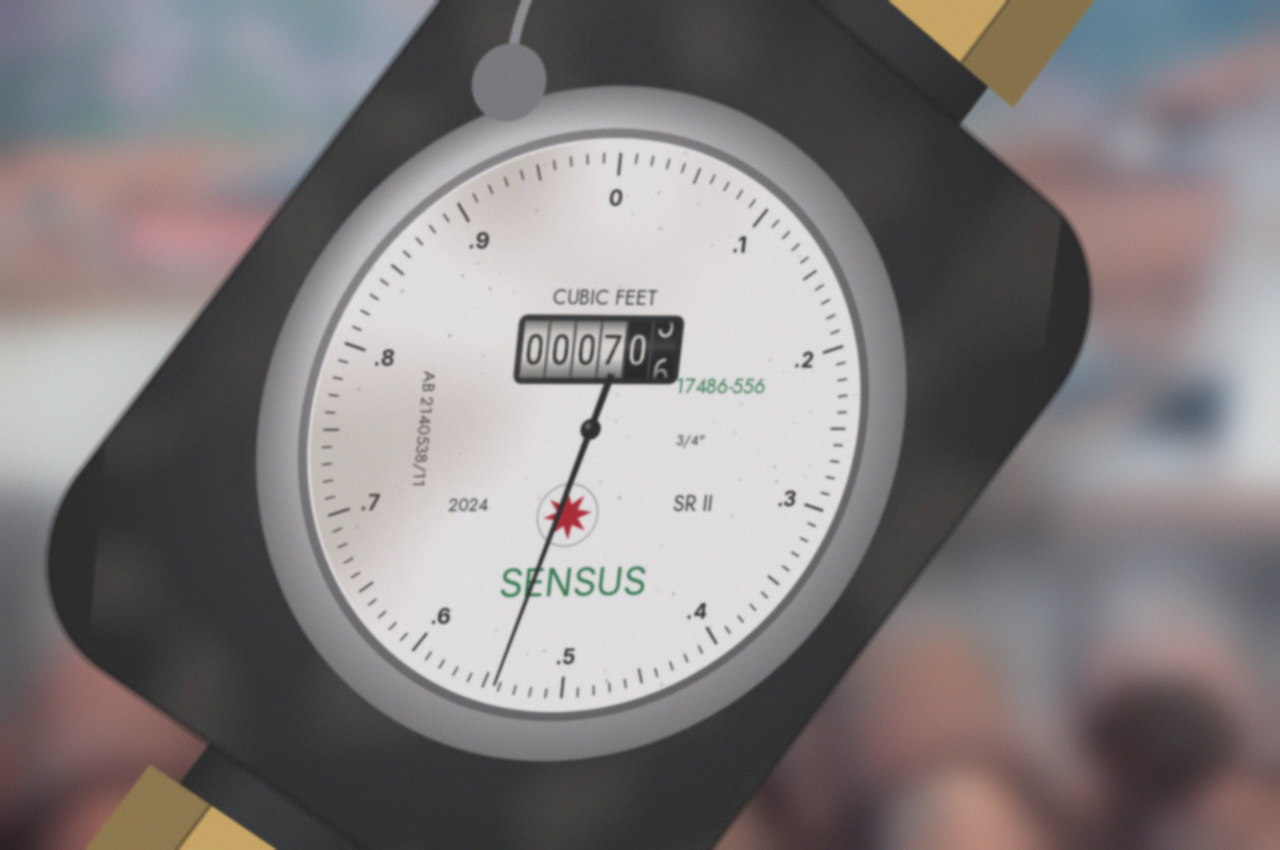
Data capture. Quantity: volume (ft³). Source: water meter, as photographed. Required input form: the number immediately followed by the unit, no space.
705.54ft³
